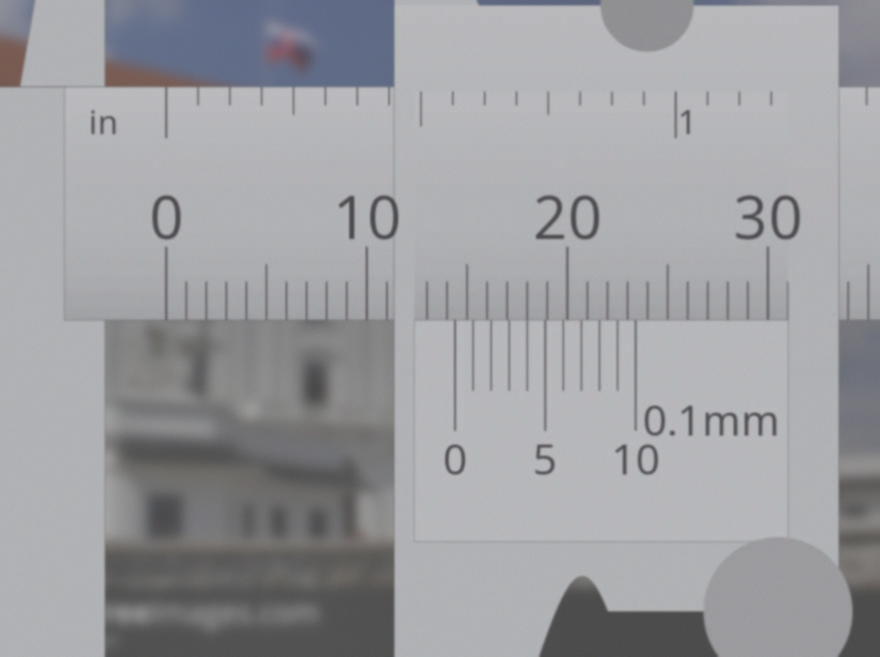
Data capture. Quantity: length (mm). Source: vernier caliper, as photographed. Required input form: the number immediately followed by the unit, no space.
14.4mm
